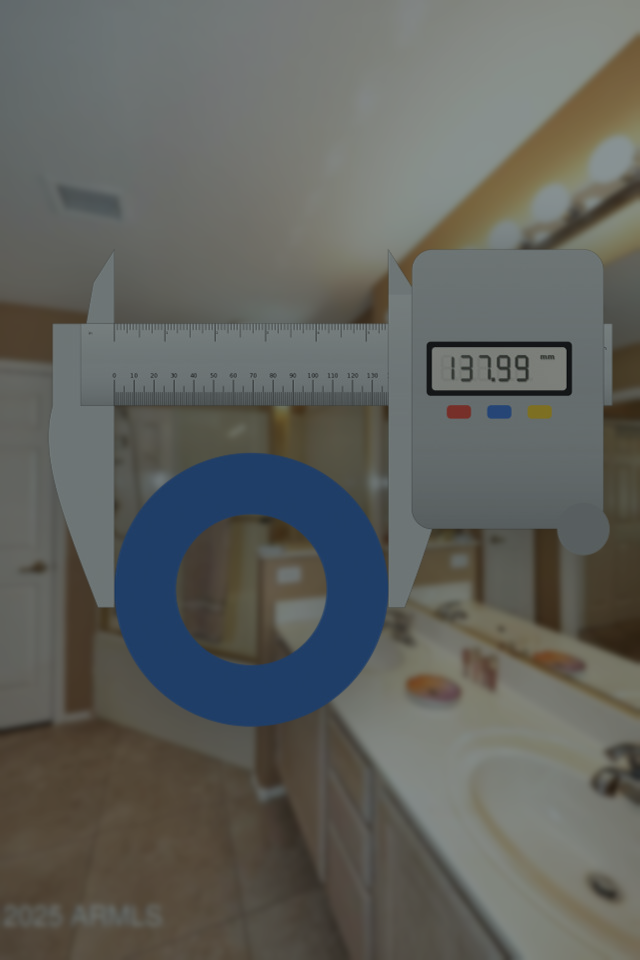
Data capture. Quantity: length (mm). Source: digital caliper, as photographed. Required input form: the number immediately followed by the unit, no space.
137.99mm
